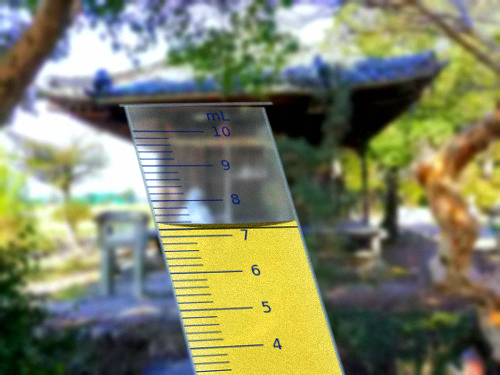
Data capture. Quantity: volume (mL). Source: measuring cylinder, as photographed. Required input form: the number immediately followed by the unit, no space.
7.2mL
